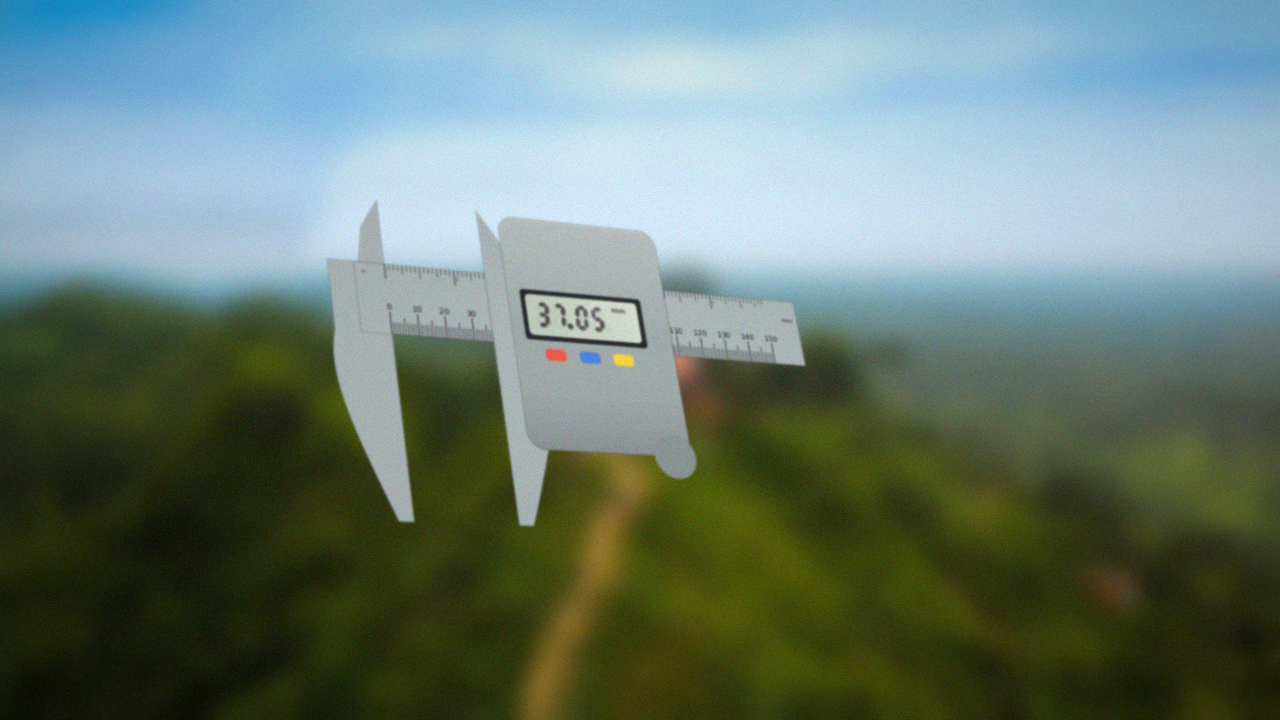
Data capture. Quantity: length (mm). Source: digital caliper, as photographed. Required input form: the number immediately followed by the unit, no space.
37.05mm
